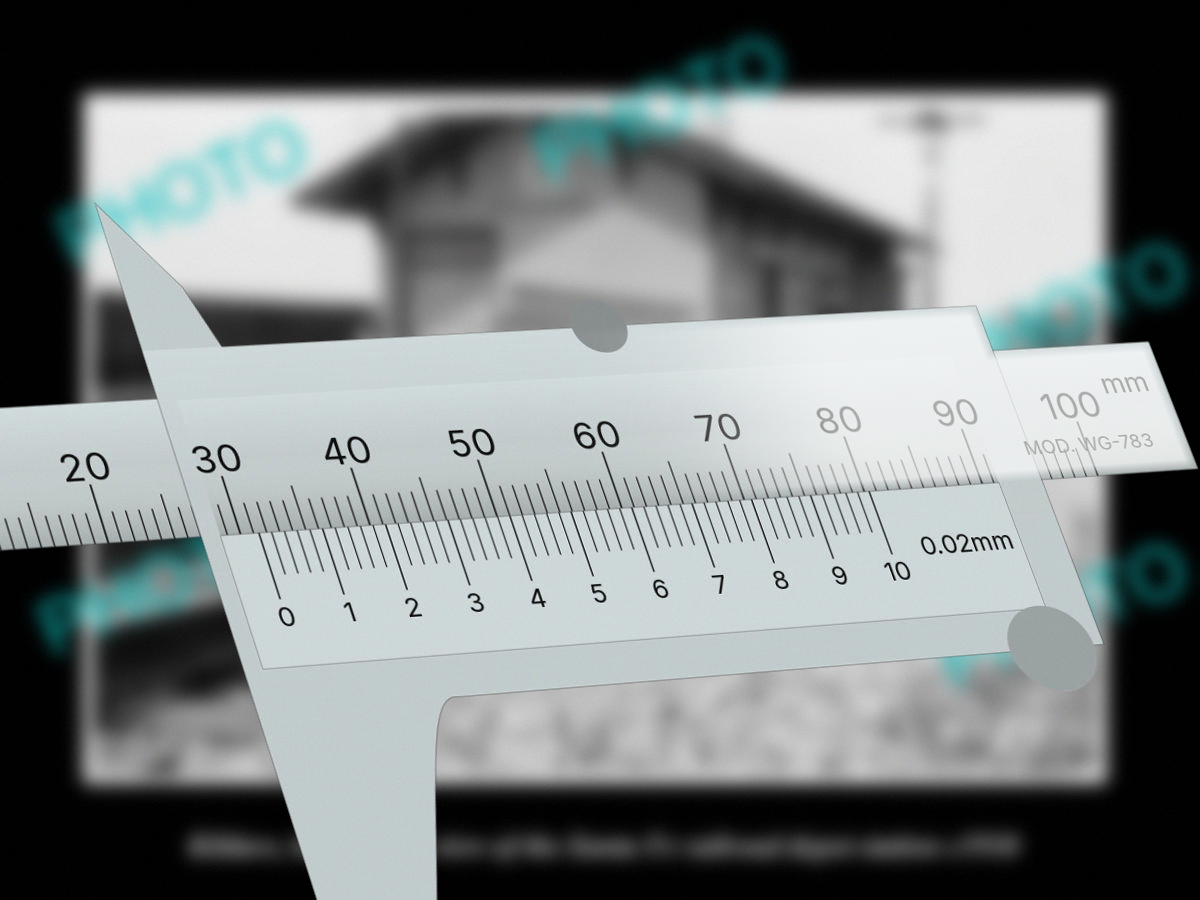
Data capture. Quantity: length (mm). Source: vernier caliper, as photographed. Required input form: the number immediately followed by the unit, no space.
31.4mm
